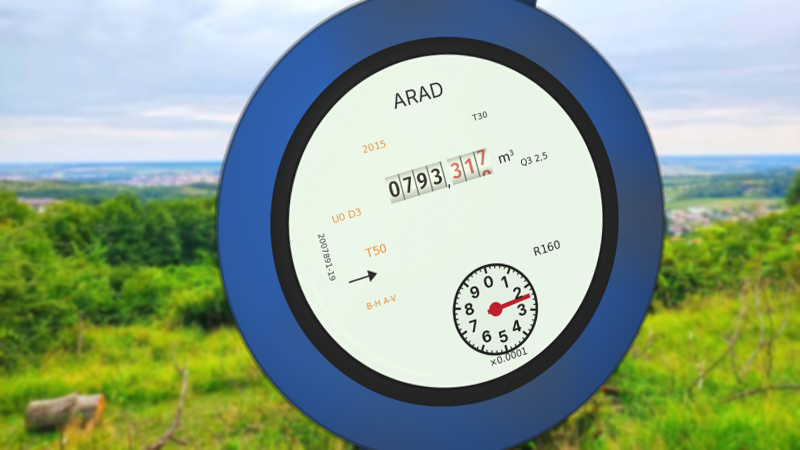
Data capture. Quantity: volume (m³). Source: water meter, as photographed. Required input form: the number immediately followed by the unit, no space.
793.3172m³
